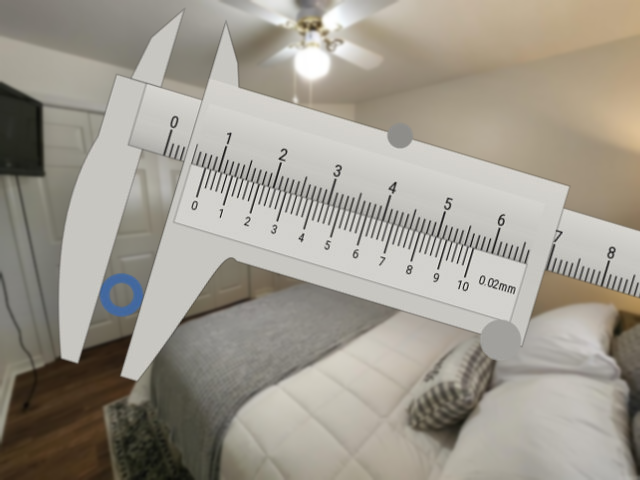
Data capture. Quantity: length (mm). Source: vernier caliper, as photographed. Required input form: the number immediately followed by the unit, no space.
7.6mm
